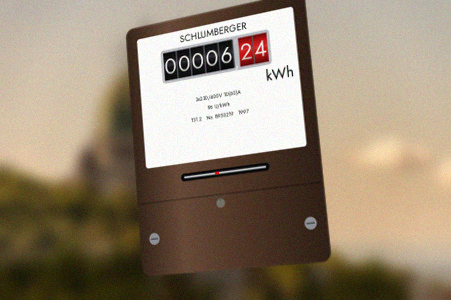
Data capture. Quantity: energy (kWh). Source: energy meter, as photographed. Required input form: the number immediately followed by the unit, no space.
6.24kWh
